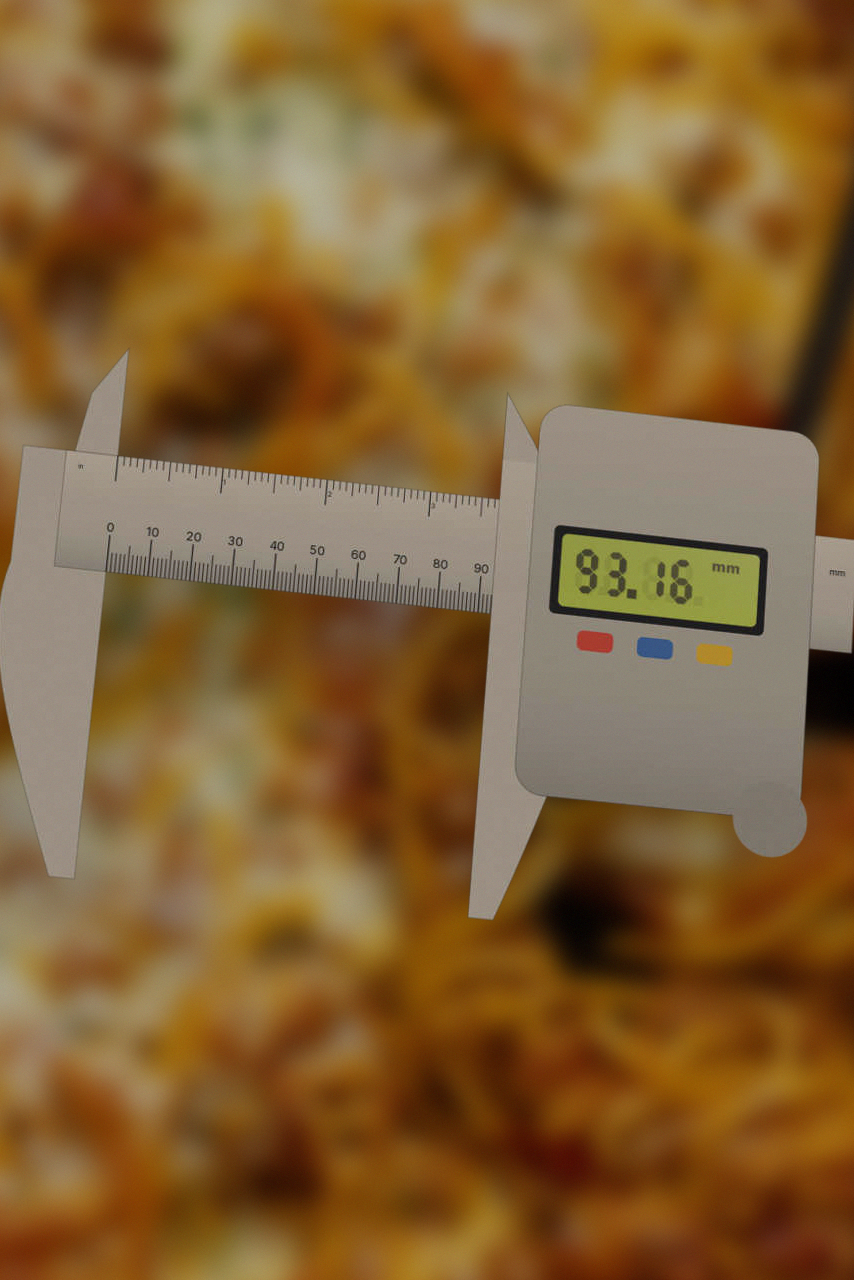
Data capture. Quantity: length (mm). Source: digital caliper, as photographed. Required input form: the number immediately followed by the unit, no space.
93.16mm
